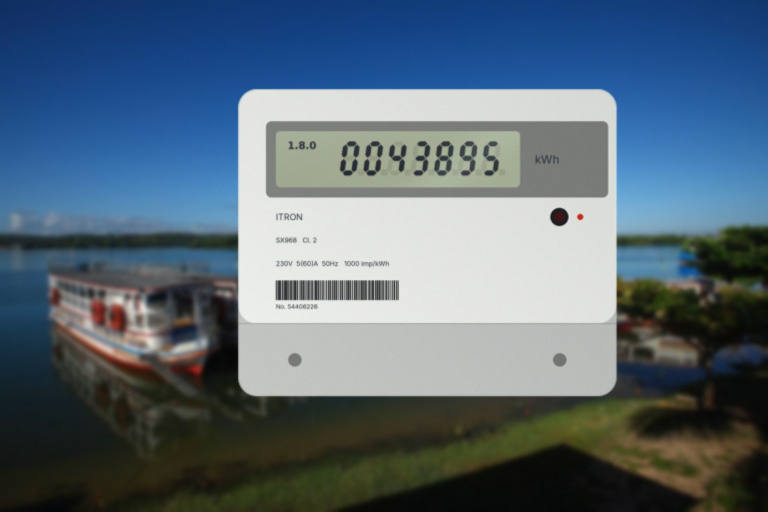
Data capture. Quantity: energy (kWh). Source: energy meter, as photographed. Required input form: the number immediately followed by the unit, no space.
43895kWh
